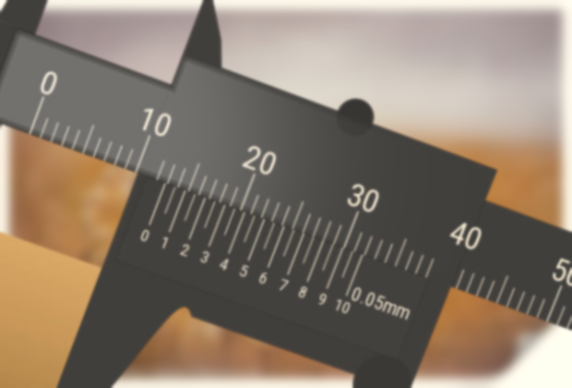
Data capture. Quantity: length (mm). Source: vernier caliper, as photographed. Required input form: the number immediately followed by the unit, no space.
12.8mm
